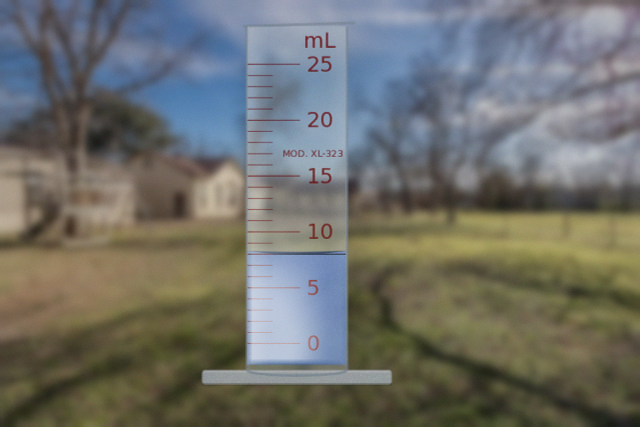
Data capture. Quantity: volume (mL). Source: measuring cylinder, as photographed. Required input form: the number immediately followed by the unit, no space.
8mL
